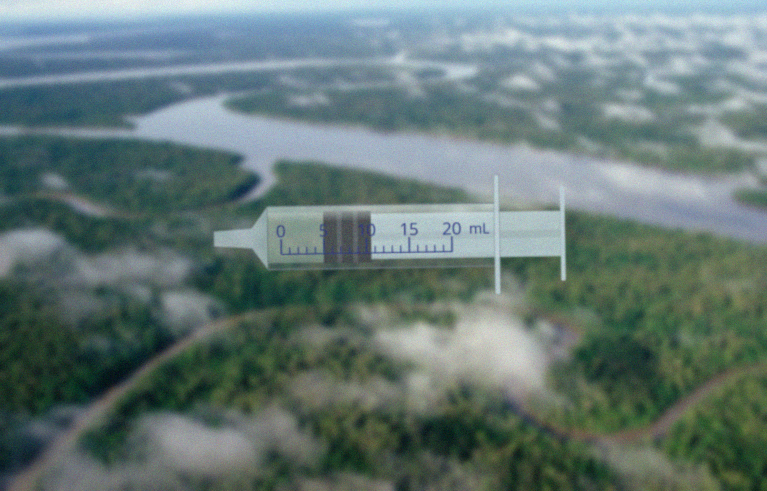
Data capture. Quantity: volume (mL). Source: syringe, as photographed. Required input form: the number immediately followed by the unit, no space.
5mL
